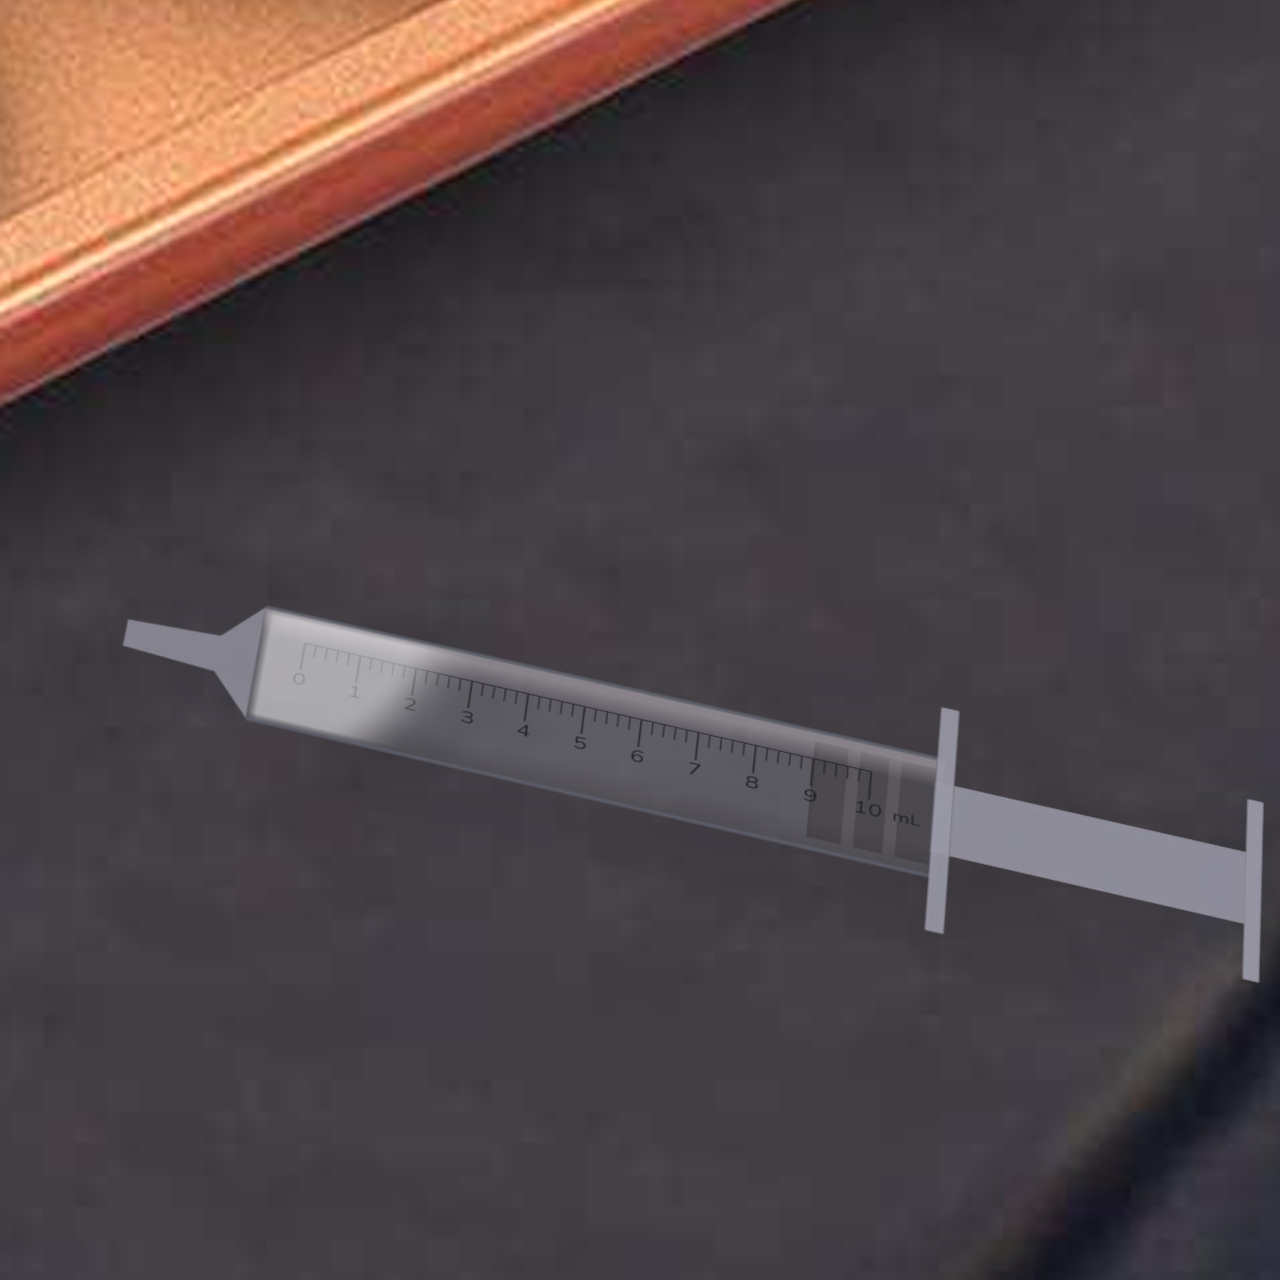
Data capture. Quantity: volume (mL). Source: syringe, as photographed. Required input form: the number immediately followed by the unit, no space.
9mL
